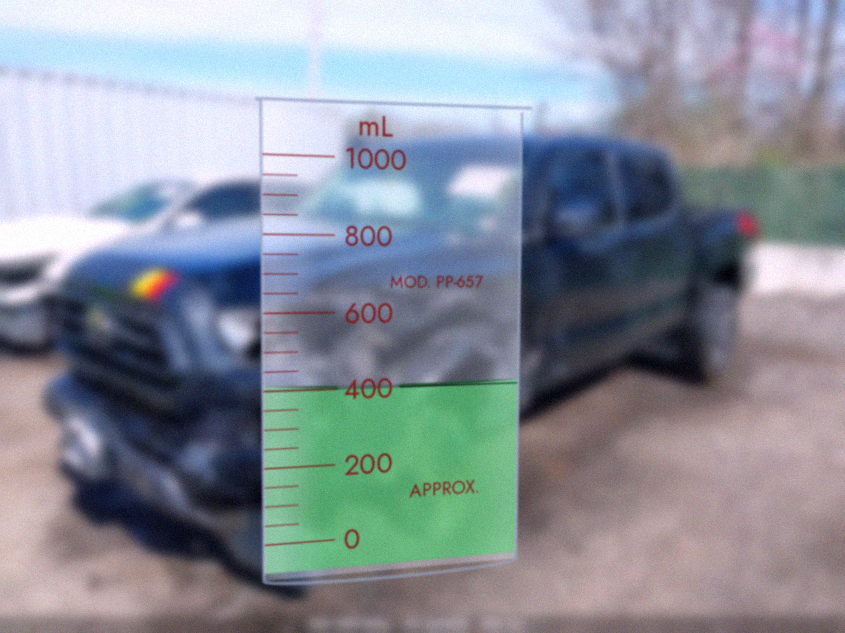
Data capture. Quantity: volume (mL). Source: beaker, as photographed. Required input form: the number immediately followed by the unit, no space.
400mL
